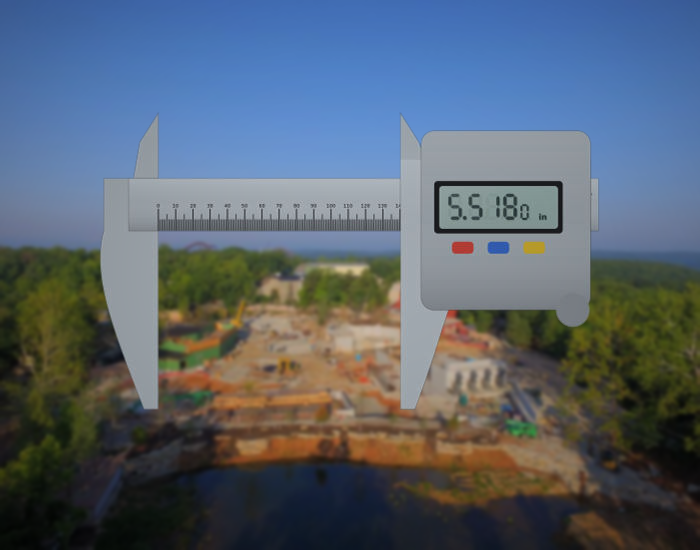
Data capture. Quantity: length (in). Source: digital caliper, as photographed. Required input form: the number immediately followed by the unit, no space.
5.5180in
